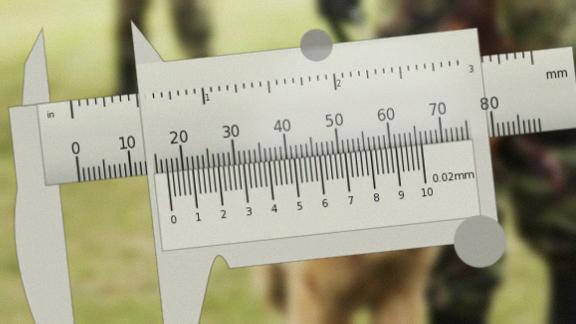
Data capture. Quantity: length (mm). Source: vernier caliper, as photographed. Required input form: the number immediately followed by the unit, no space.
17.0mm
